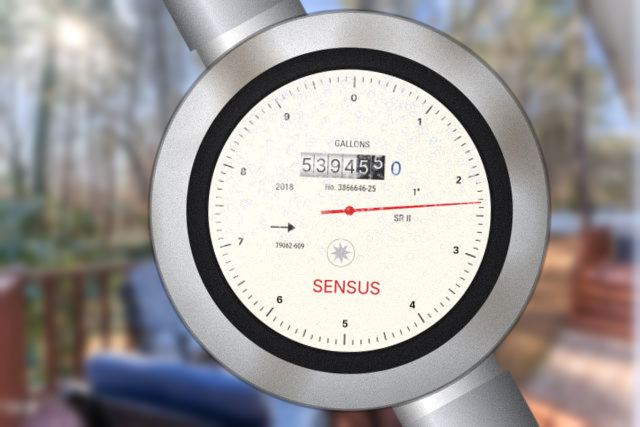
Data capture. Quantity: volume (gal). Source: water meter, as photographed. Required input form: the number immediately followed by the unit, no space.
5394552.3gal
